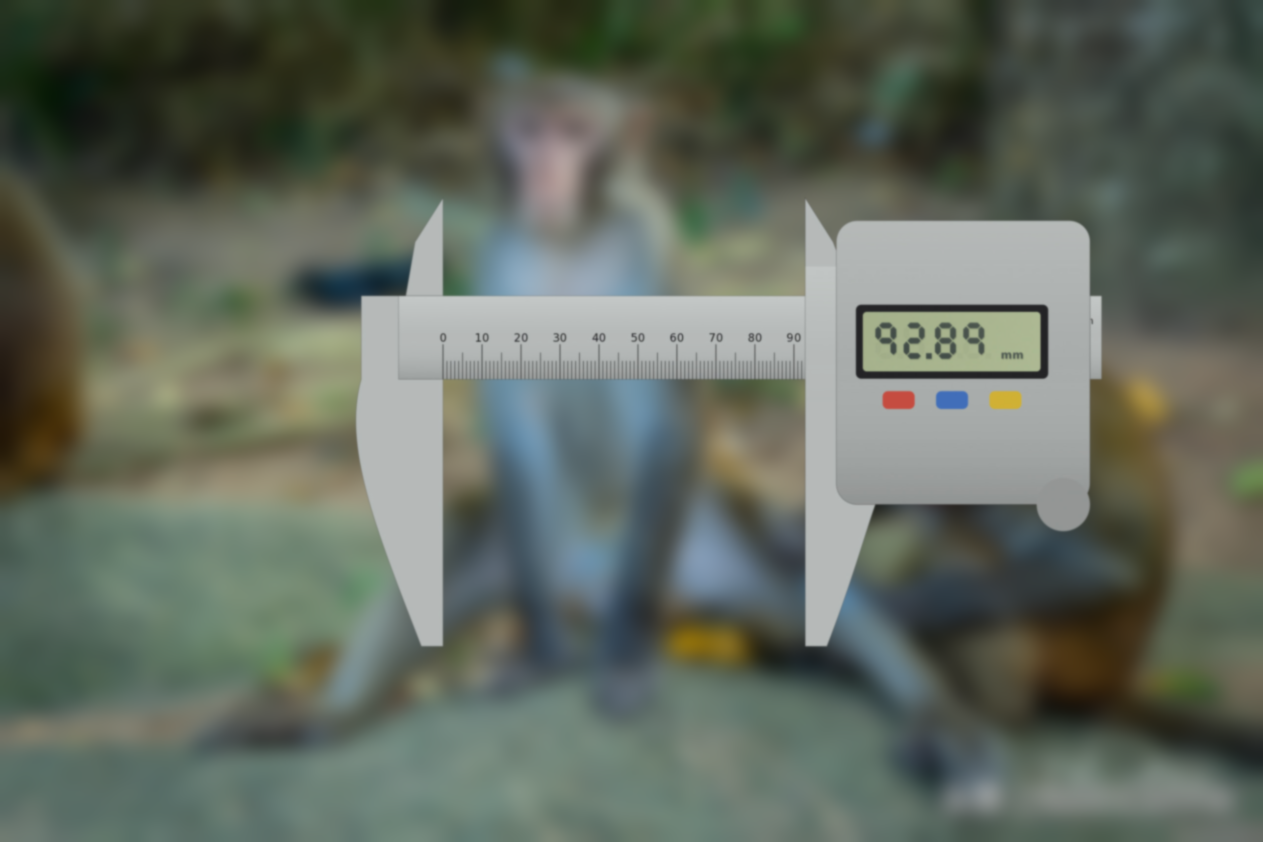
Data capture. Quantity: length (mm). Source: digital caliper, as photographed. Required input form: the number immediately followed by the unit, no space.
92.89mm
